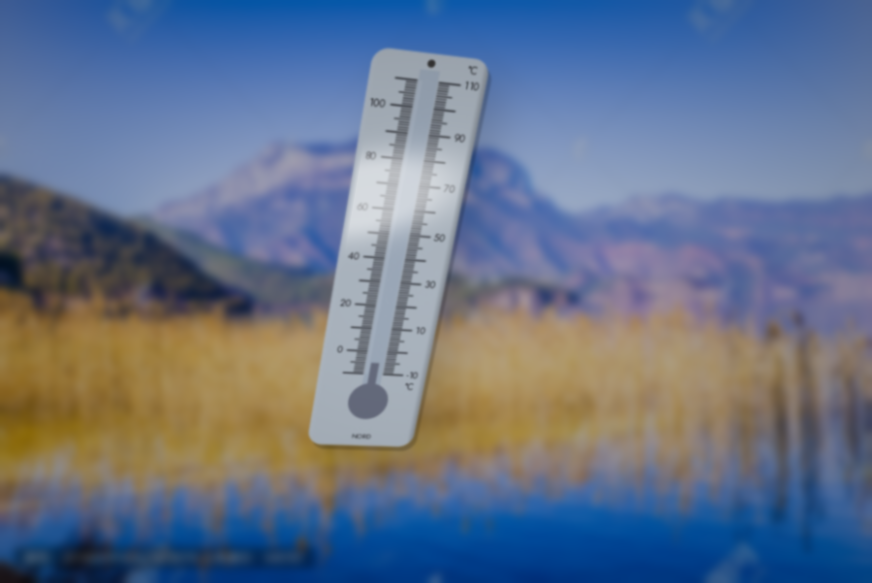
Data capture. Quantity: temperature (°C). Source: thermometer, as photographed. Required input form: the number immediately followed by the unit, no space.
-5°C
